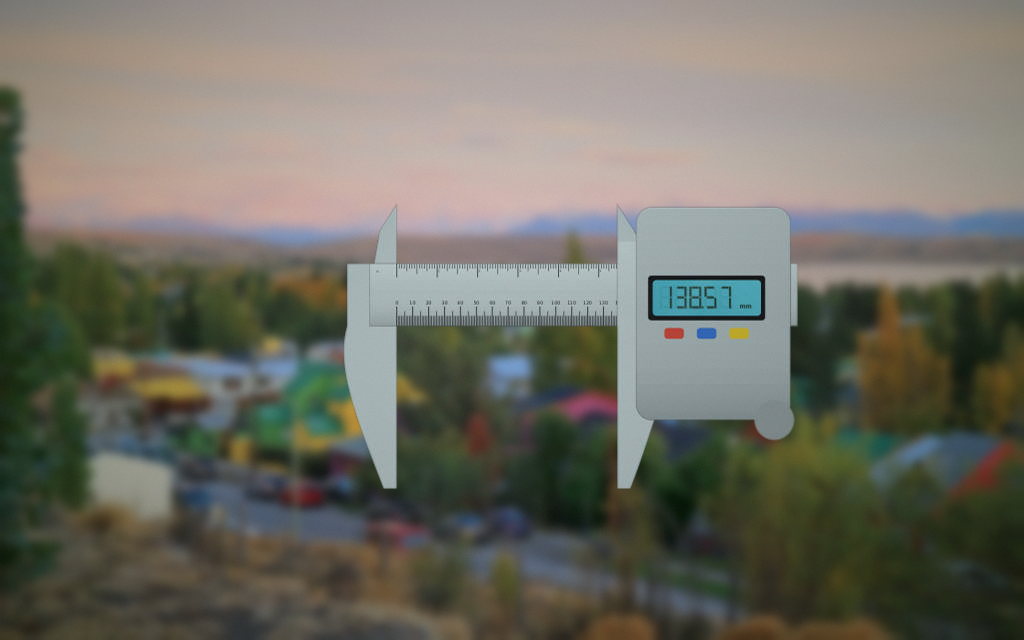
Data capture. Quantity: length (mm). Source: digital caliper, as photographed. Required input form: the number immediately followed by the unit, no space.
138.57mm
